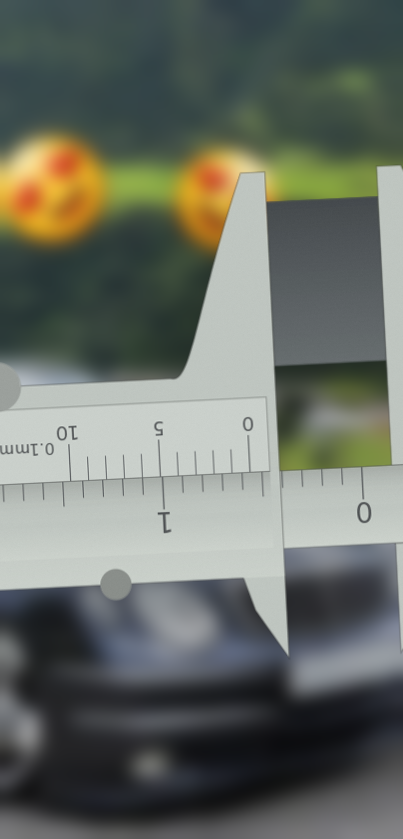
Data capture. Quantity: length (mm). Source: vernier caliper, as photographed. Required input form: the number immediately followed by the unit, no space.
5.6mm
